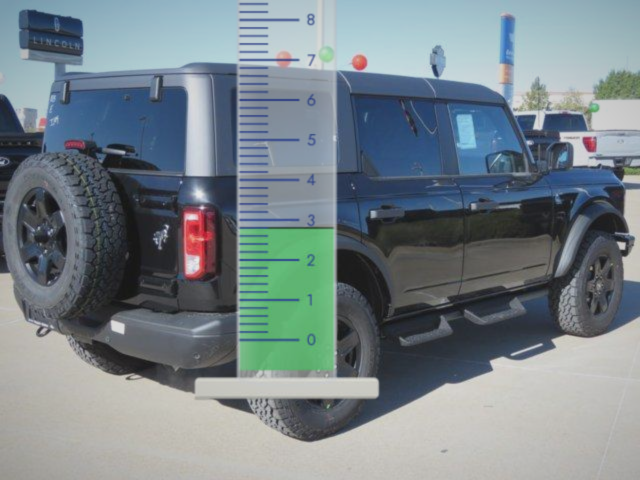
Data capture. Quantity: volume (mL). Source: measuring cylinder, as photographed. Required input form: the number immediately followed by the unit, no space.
2.8mL
